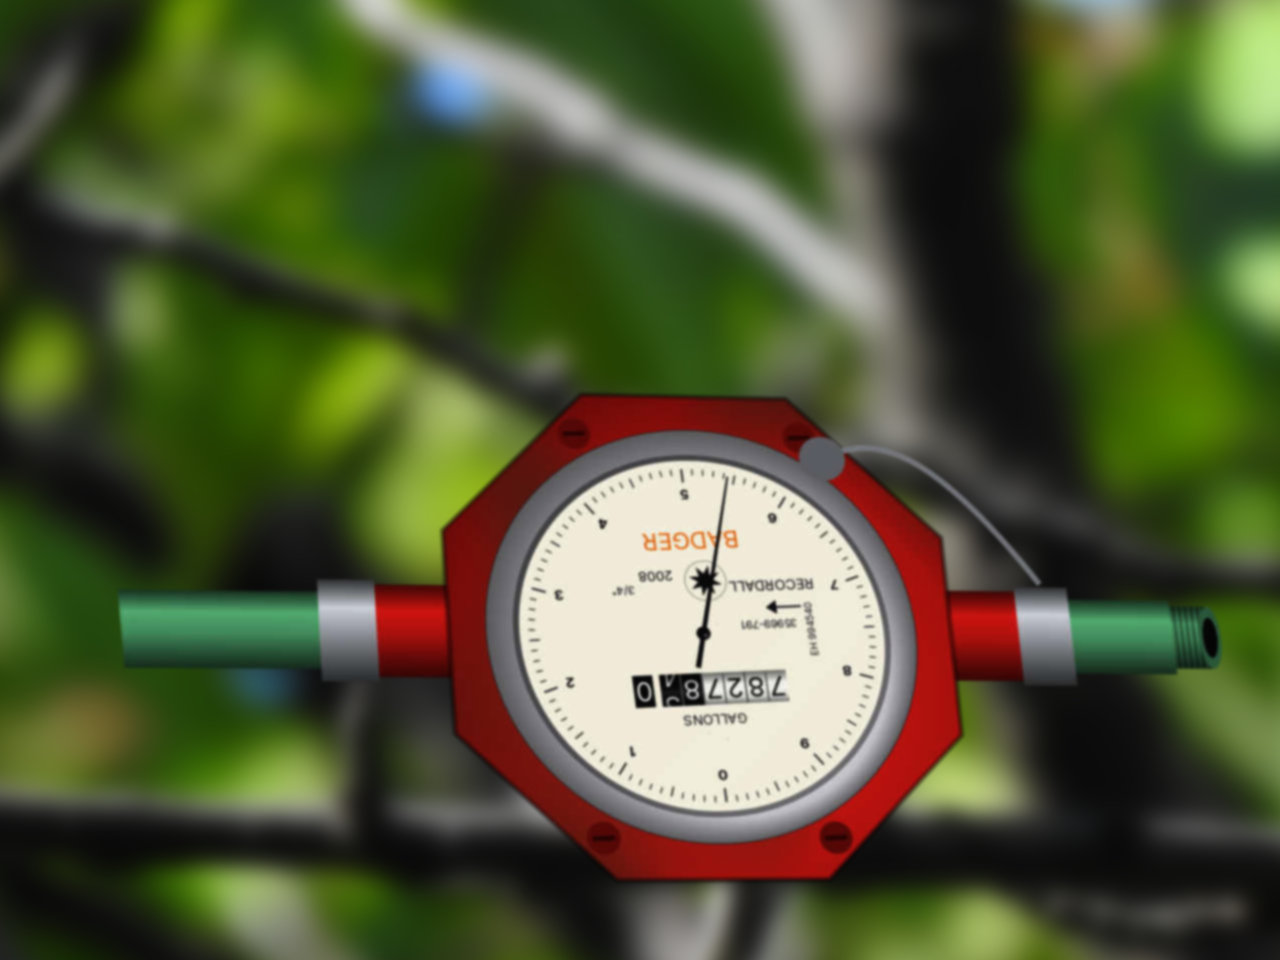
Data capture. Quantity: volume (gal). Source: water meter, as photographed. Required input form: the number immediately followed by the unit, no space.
7827835.4gal
